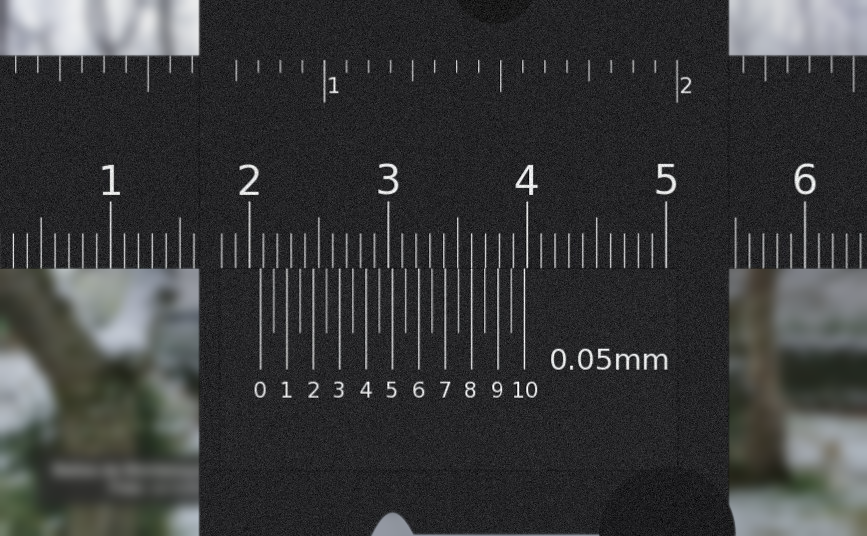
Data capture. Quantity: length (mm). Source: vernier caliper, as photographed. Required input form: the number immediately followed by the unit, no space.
20.8mm
